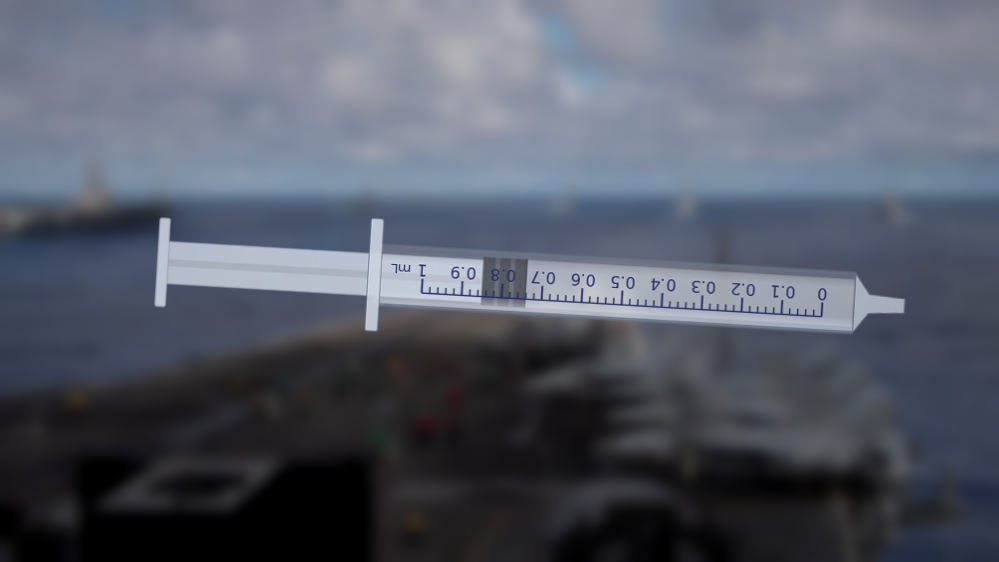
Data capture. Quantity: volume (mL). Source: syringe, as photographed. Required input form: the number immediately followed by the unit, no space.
0.74mL
